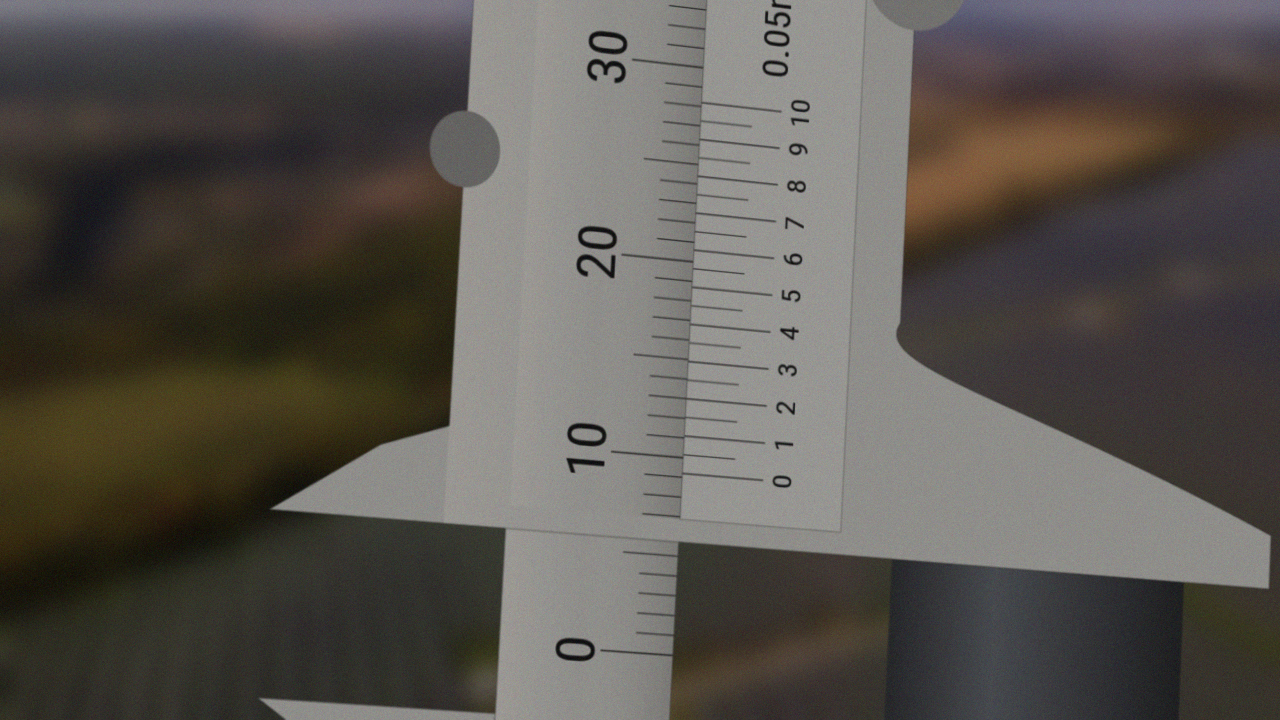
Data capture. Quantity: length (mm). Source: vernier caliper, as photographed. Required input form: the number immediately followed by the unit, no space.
9.2mm
